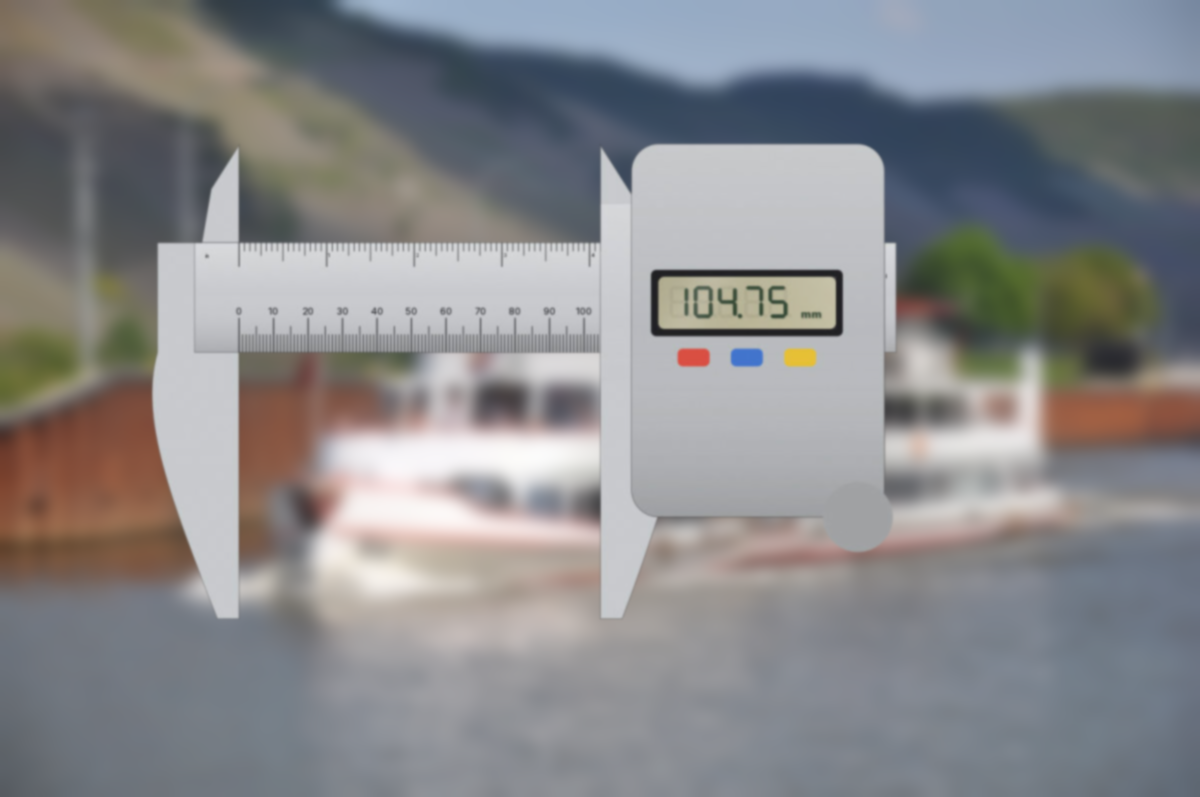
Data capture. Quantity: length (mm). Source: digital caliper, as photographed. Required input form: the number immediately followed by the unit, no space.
104.75mm
